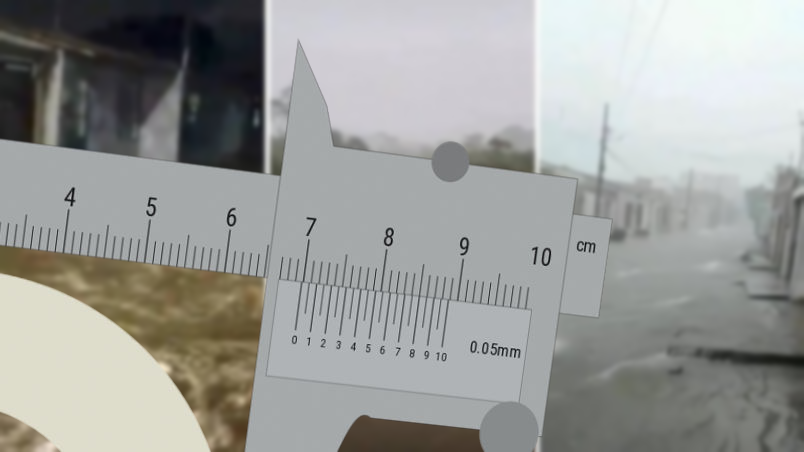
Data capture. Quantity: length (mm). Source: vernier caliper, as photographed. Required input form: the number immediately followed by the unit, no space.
69.8mm
